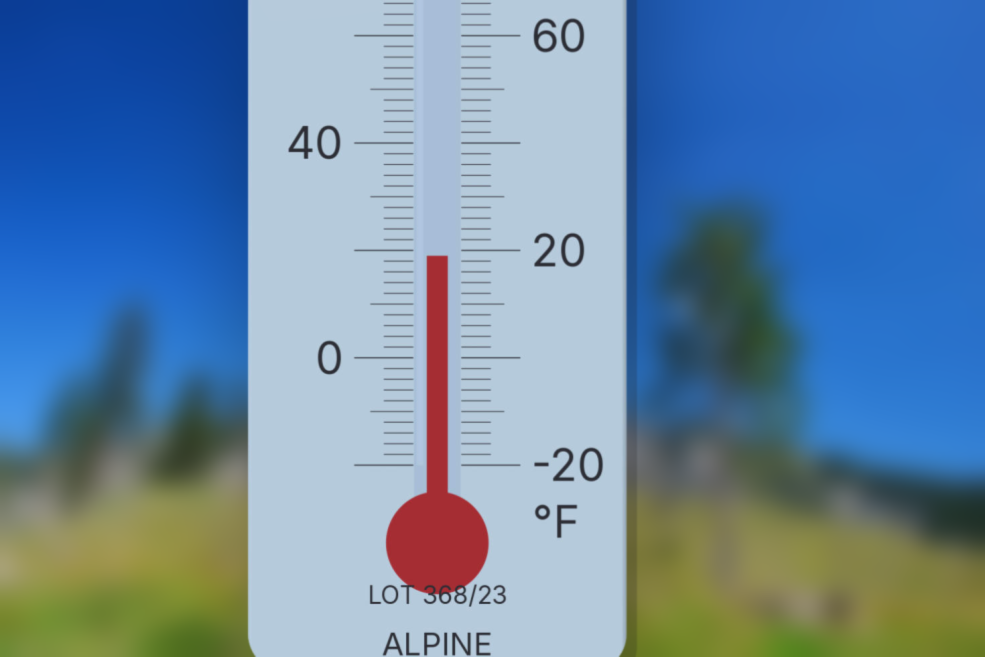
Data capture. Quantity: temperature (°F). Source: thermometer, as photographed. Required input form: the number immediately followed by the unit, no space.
19°F
